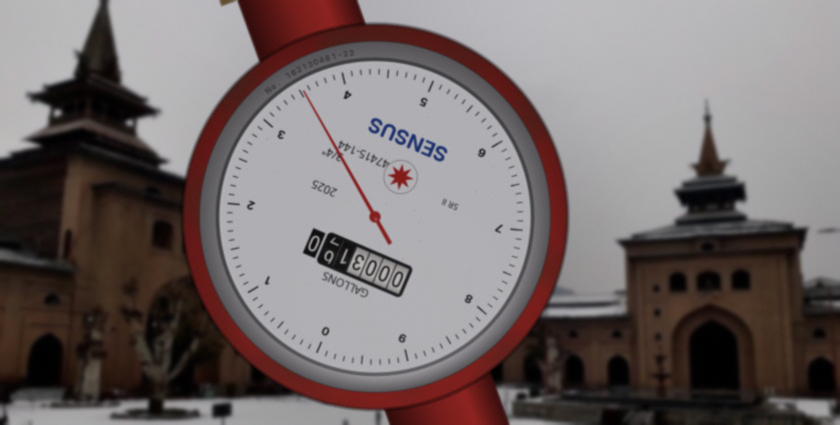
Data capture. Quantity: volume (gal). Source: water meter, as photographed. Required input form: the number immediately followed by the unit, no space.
3163.5gal
